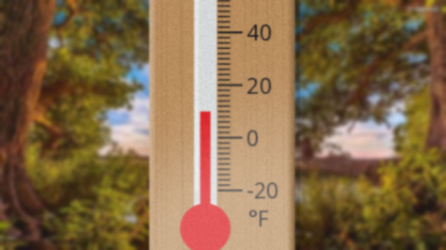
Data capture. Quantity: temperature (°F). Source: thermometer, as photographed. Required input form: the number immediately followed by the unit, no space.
10°F
